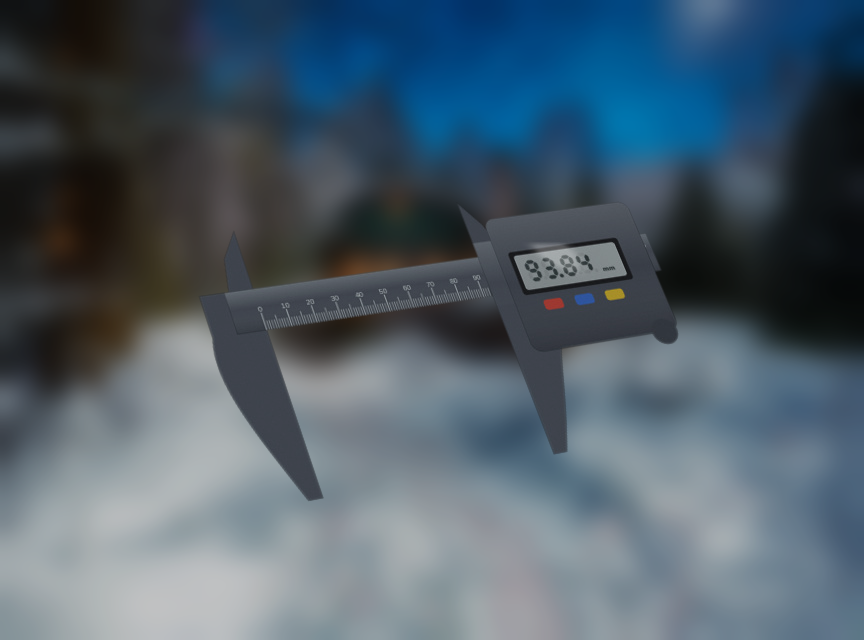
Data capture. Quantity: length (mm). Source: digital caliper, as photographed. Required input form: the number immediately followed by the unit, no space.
93.84mm
